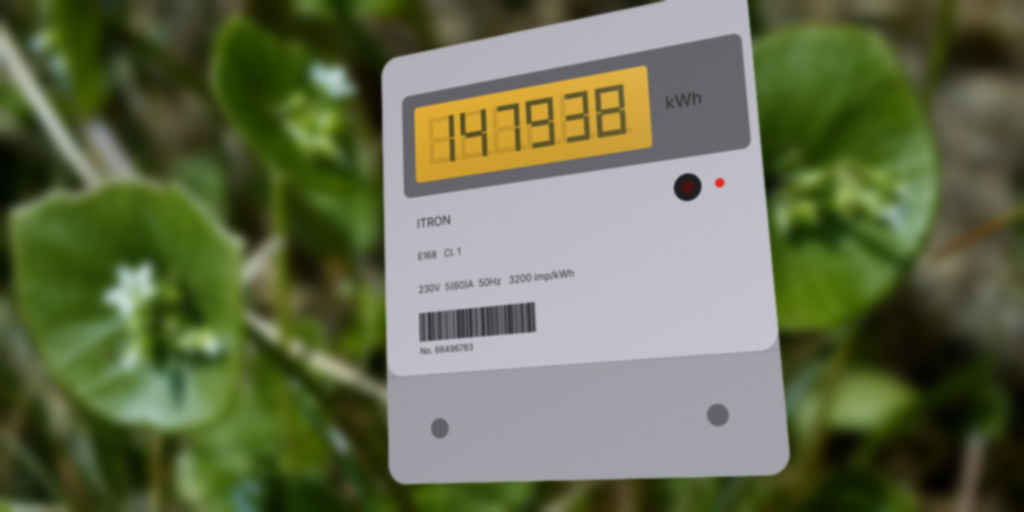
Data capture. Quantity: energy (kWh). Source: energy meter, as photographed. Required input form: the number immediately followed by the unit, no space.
147938kWh
